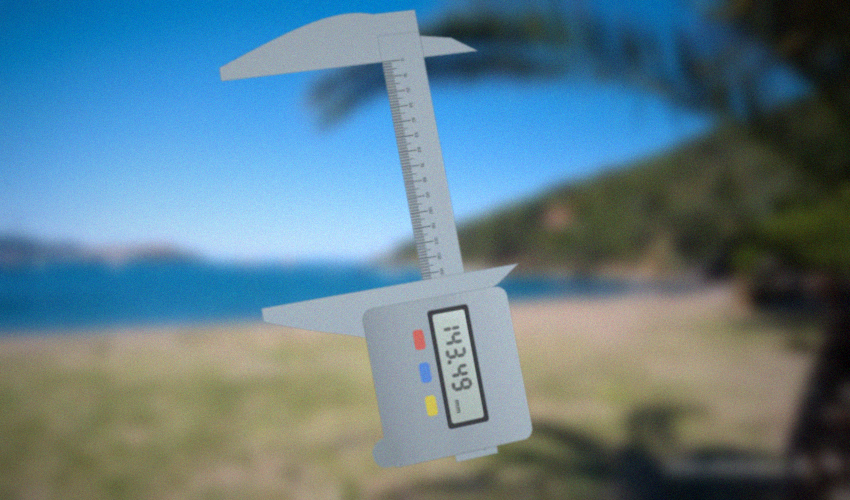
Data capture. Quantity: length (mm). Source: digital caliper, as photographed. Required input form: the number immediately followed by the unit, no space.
143.49mm
